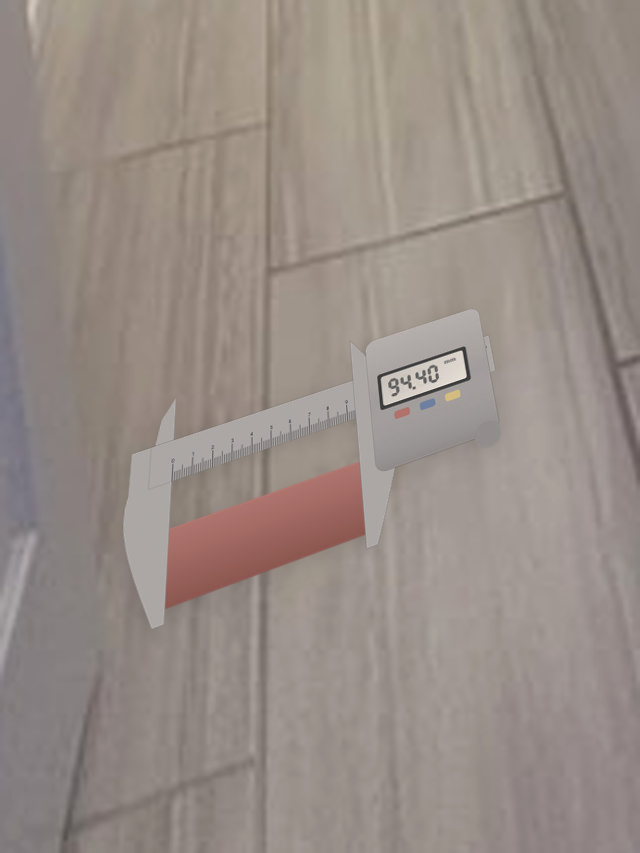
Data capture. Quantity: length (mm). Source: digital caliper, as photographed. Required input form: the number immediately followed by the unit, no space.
94.40mm
